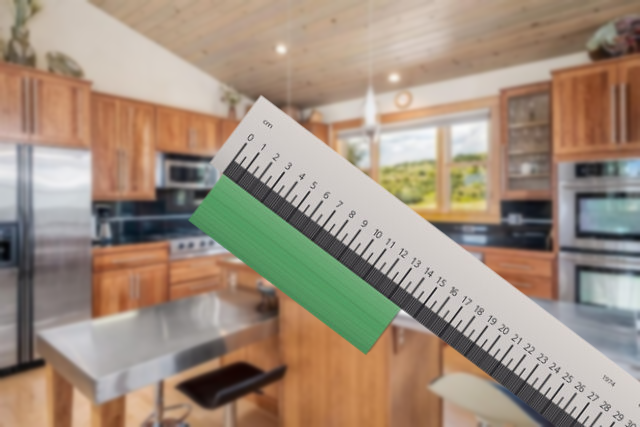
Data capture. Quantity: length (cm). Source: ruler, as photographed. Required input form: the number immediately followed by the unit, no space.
14cm
